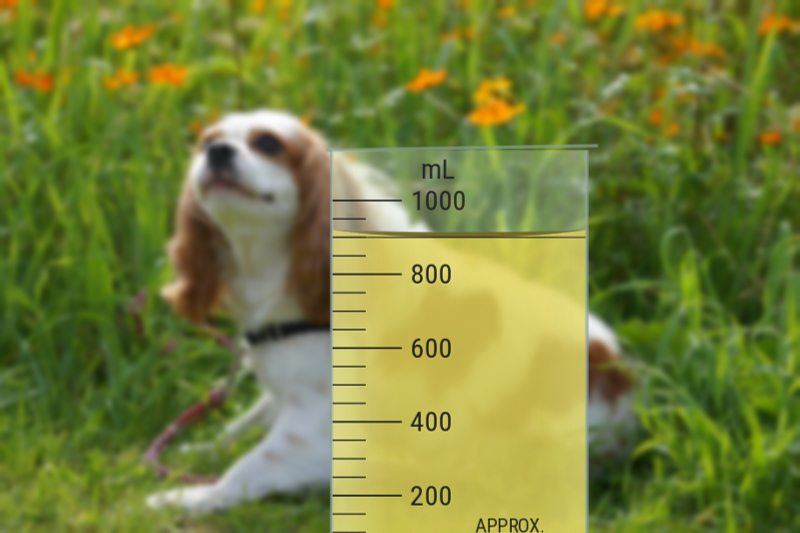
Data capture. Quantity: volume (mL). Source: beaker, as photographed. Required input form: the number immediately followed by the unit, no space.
900mL
